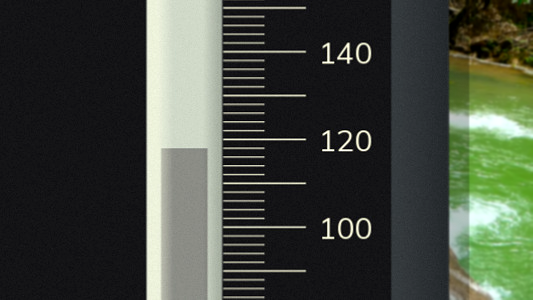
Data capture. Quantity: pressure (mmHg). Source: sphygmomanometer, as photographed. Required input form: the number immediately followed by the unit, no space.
118mmHg
